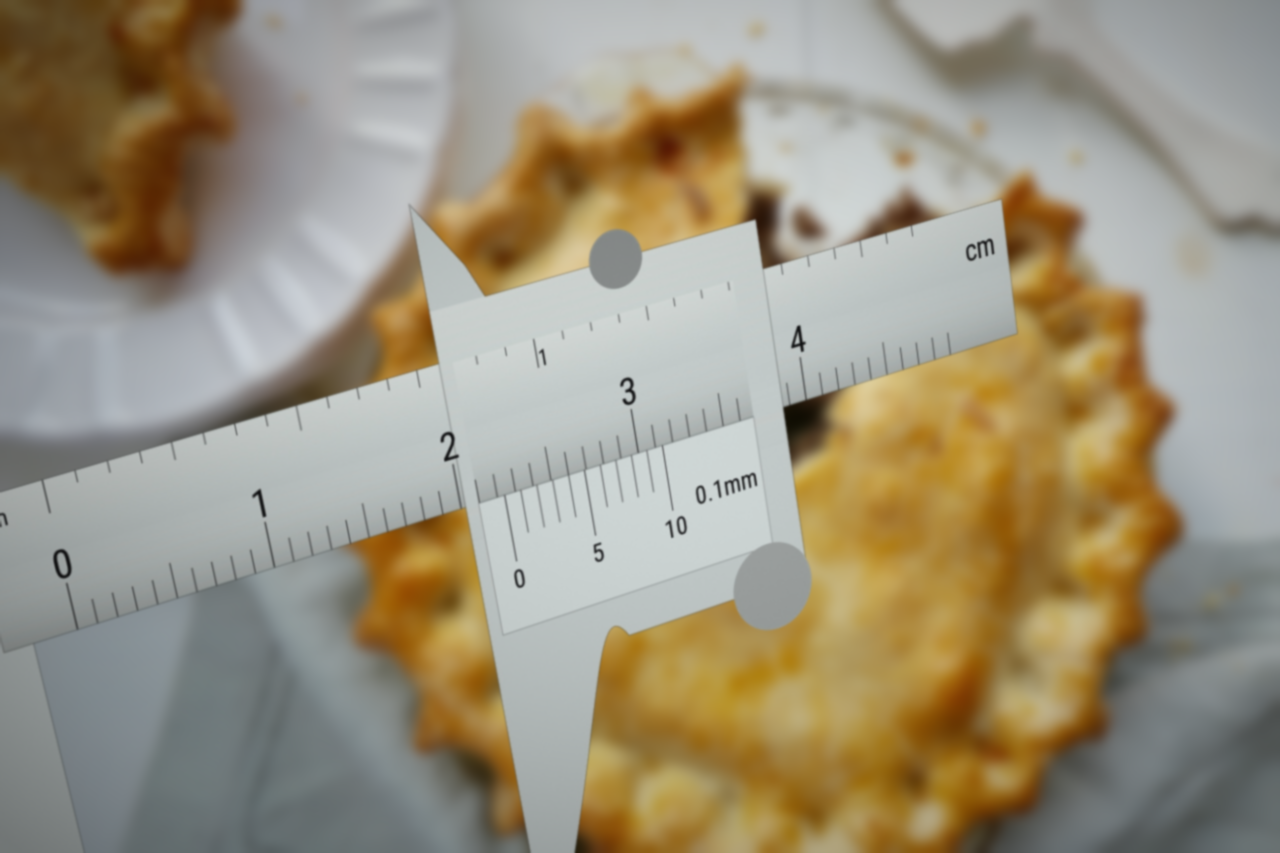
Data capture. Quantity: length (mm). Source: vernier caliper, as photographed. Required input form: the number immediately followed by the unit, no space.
22.4mm
